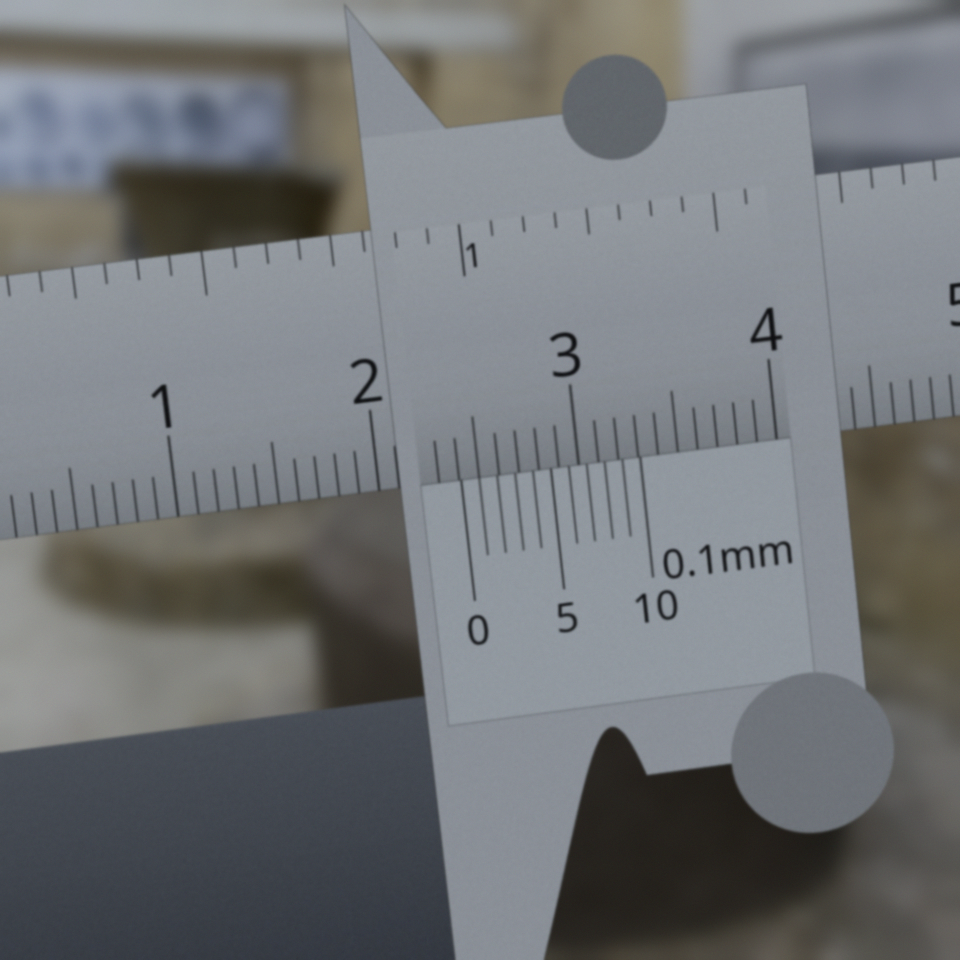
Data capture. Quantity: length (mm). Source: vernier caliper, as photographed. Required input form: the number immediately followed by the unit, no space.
24.1mm
